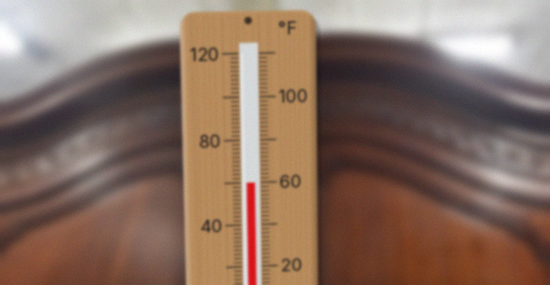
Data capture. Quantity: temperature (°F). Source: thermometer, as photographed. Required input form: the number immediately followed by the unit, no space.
60°F
